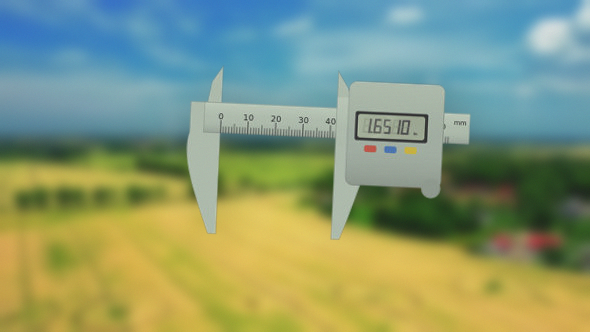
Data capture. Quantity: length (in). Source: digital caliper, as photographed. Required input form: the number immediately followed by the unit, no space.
1.6510in
